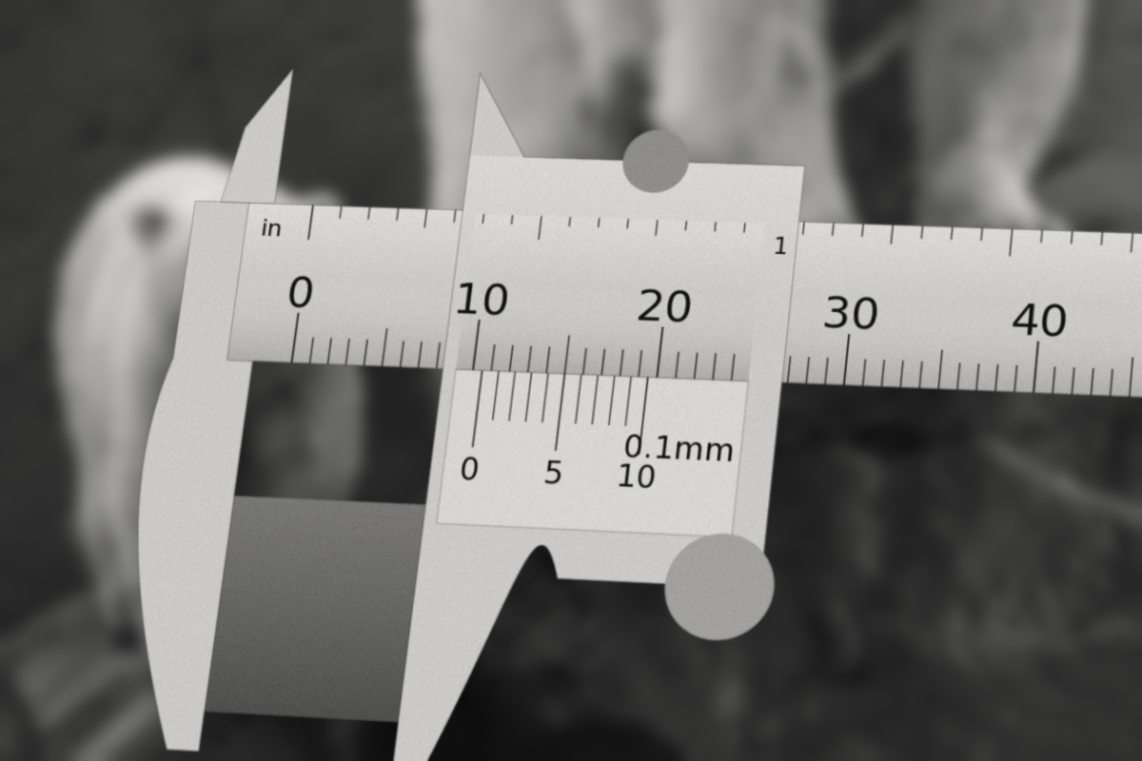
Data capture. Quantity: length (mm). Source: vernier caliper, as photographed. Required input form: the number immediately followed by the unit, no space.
10.5mm
